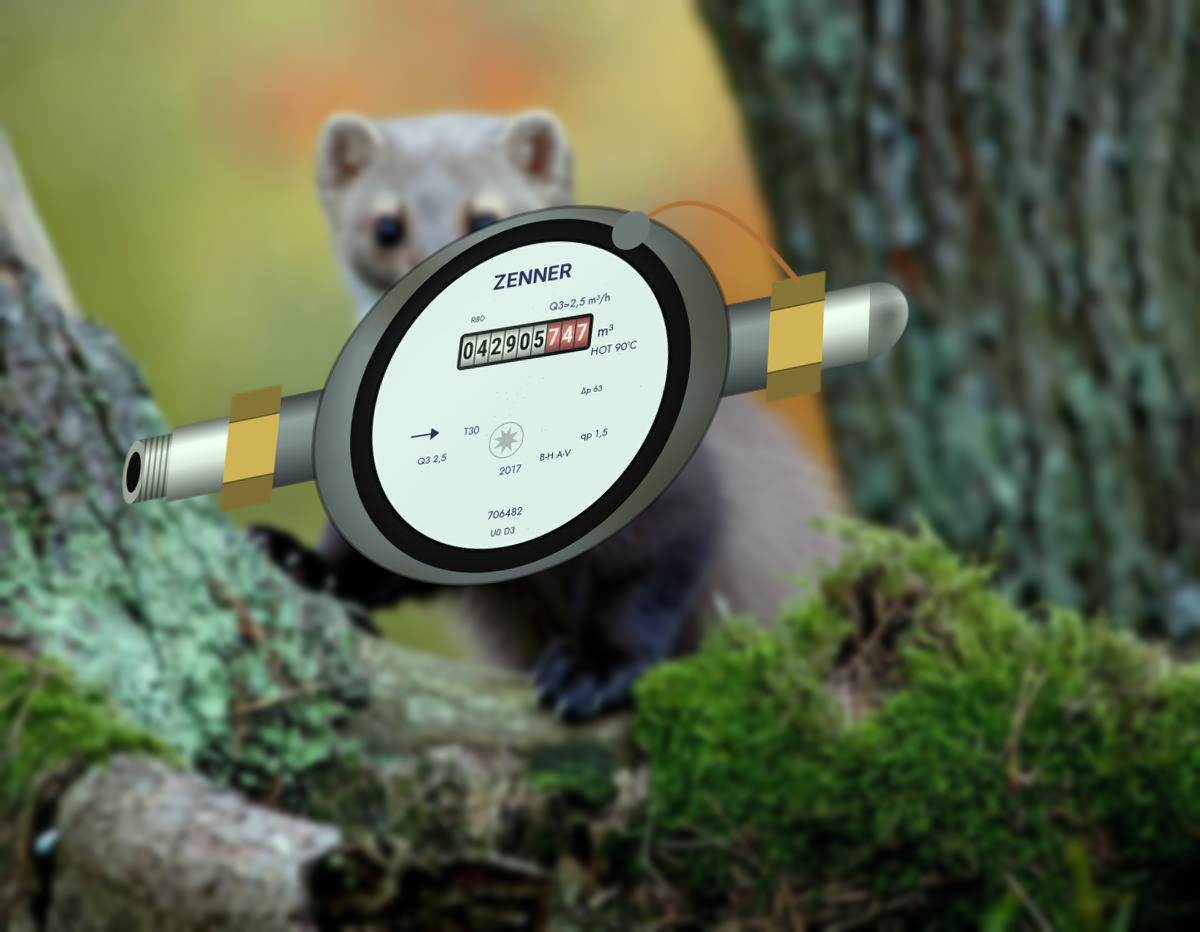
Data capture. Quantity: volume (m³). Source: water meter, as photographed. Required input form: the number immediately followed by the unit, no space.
42905.747m³
